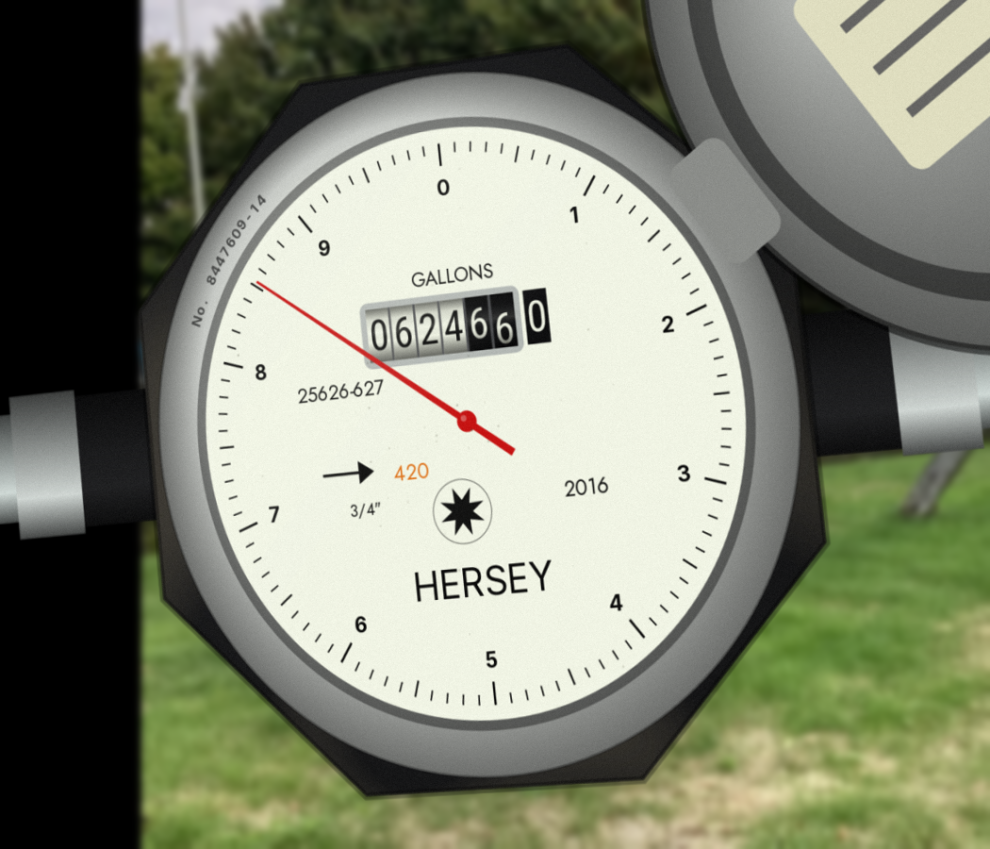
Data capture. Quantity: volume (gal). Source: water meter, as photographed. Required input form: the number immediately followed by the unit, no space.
624658.5gal
